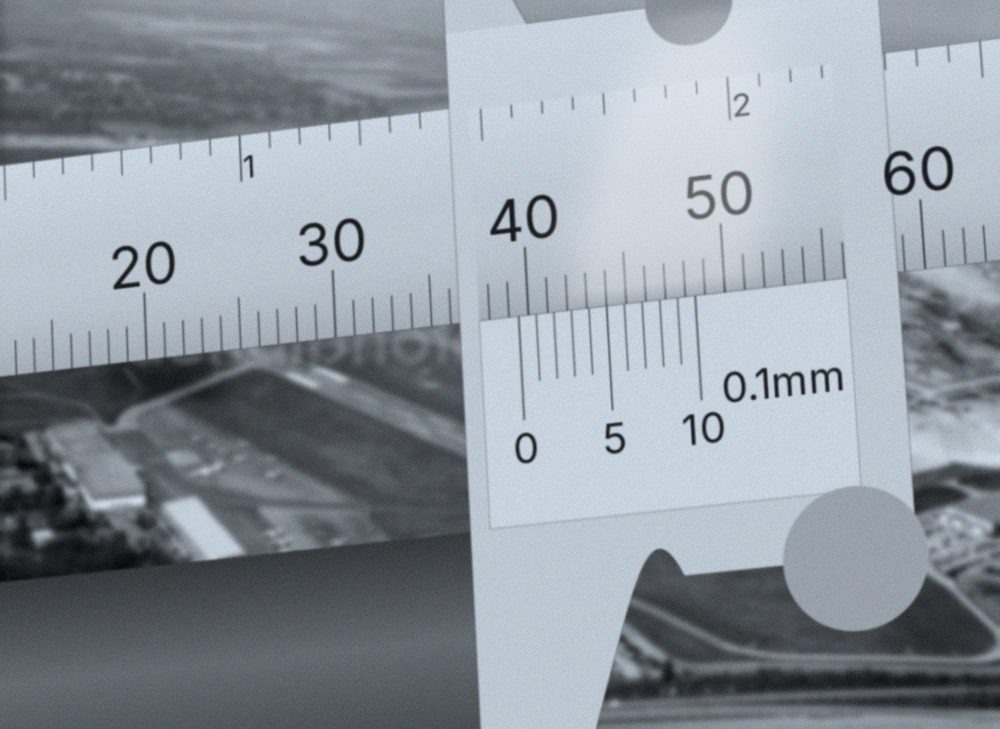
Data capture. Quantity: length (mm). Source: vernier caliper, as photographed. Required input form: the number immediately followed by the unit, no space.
39.5mm
